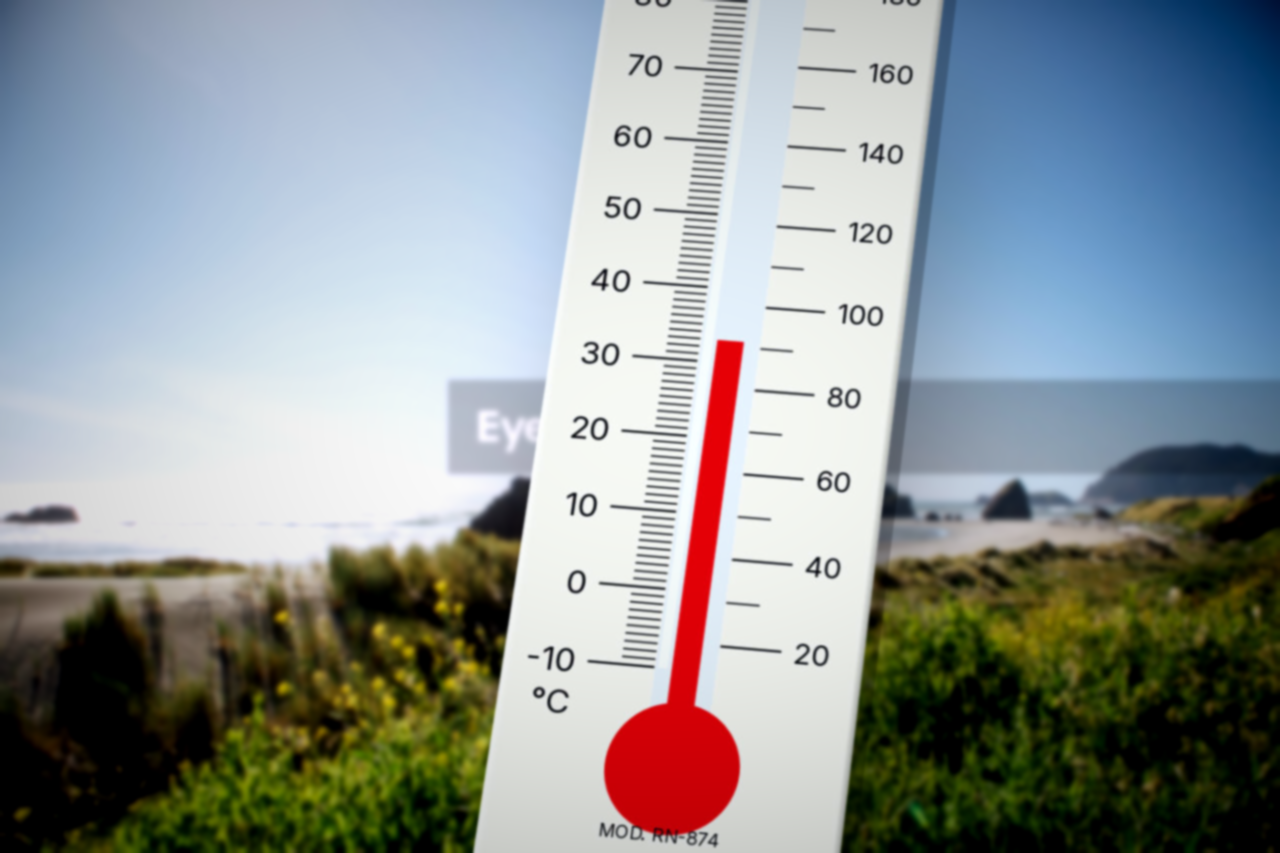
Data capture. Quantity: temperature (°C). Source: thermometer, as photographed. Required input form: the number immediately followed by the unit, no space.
33°C
